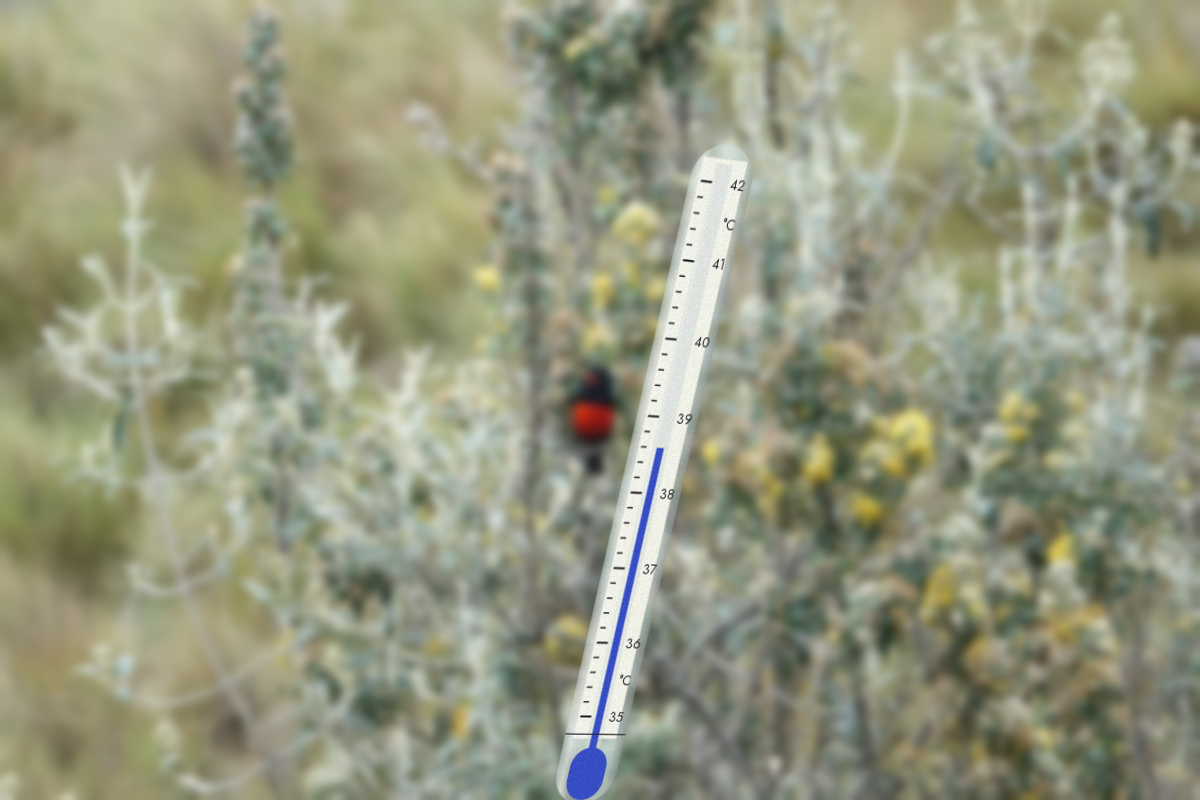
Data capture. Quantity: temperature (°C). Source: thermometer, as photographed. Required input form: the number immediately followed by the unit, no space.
38.6°C
